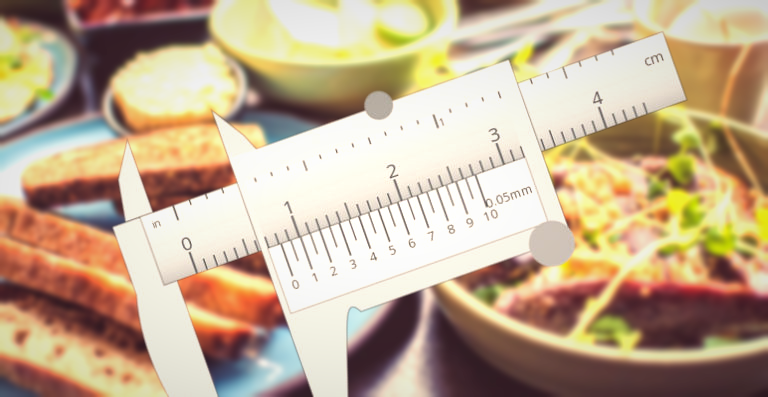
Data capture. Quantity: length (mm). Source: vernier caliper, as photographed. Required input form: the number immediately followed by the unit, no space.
8.2mm
